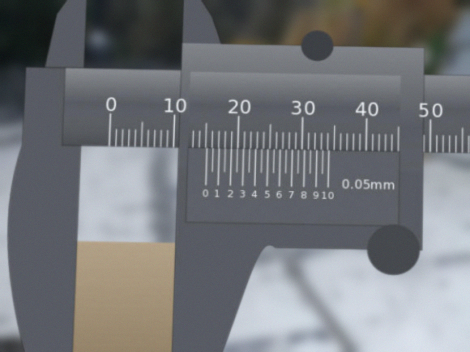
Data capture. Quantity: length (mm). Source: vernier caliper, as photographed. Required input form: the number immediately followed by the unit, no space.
15.2mm
